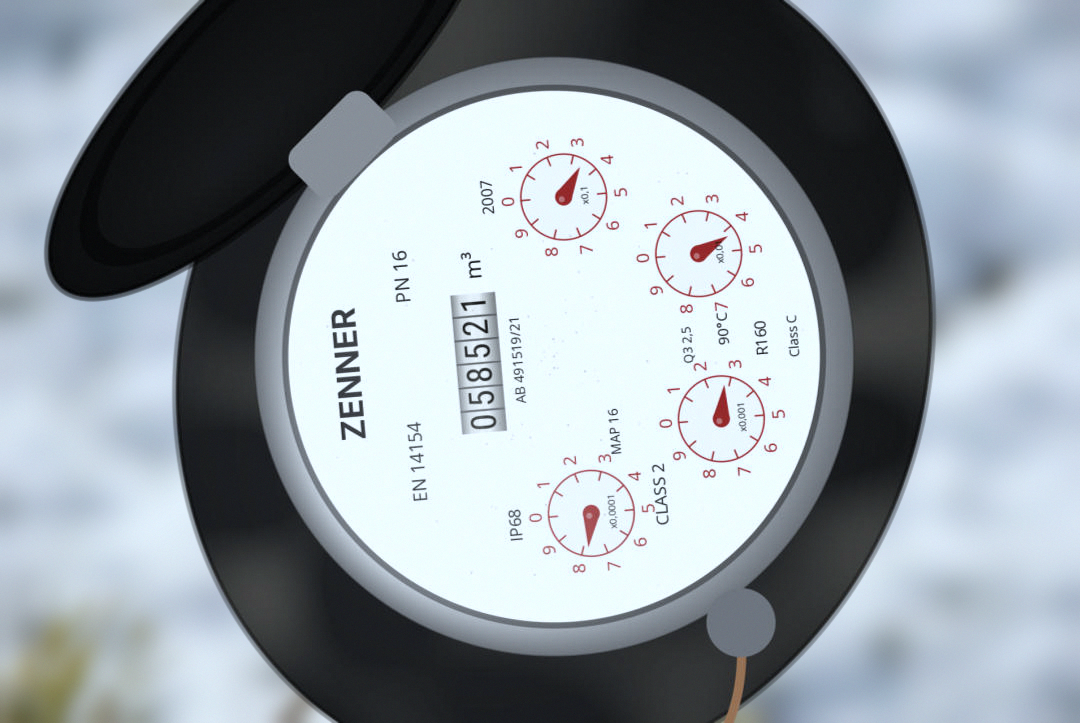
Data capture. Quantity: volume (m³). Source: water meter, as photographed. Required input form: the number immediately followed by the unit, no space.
58521.3427m³
